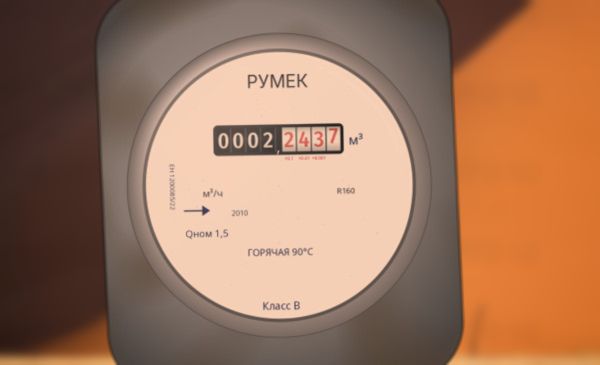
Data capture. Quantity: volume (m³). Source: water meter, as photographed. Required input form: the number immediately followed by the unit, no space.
2.2437m³
